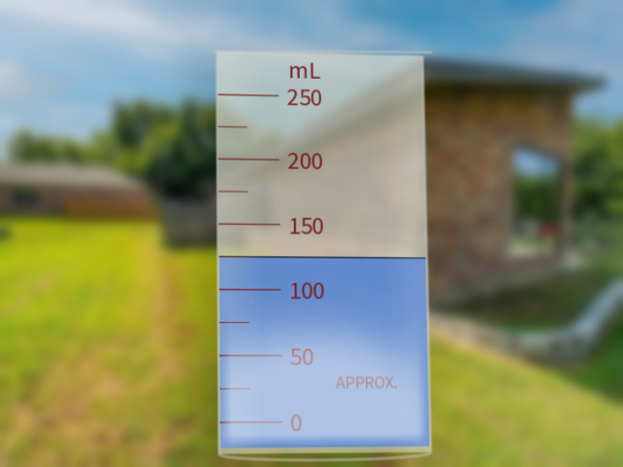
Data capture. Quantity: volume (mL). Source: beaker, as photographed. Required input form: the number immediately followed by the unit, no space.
125mL
